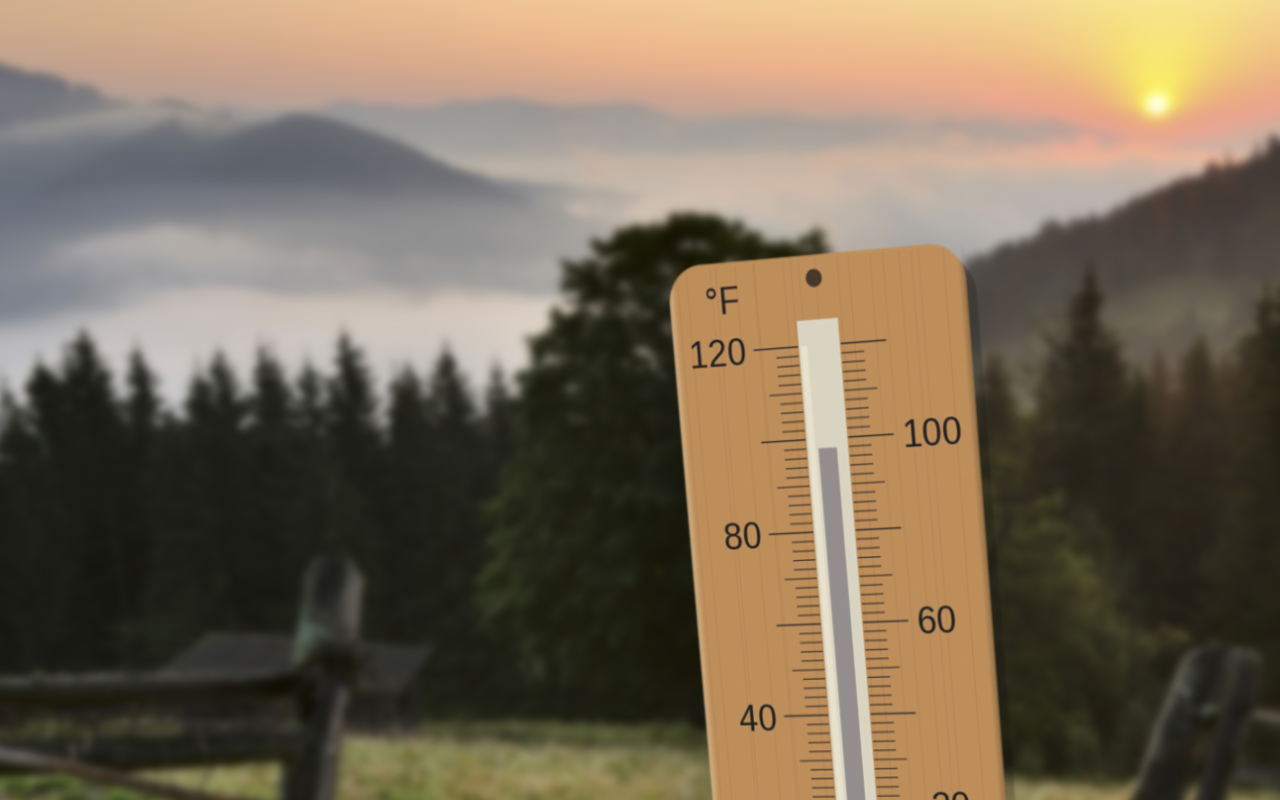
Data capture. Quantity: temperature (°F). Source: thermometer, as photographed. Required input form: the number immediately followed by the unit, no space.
98°F
